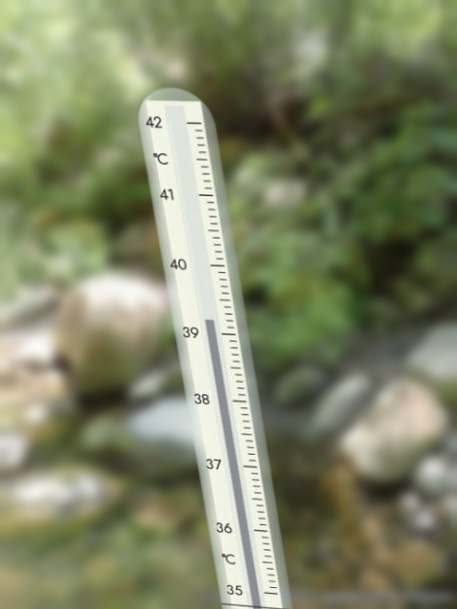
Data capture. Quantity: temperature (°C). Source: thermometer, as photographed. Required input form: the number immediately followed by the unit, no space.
39.2°C
